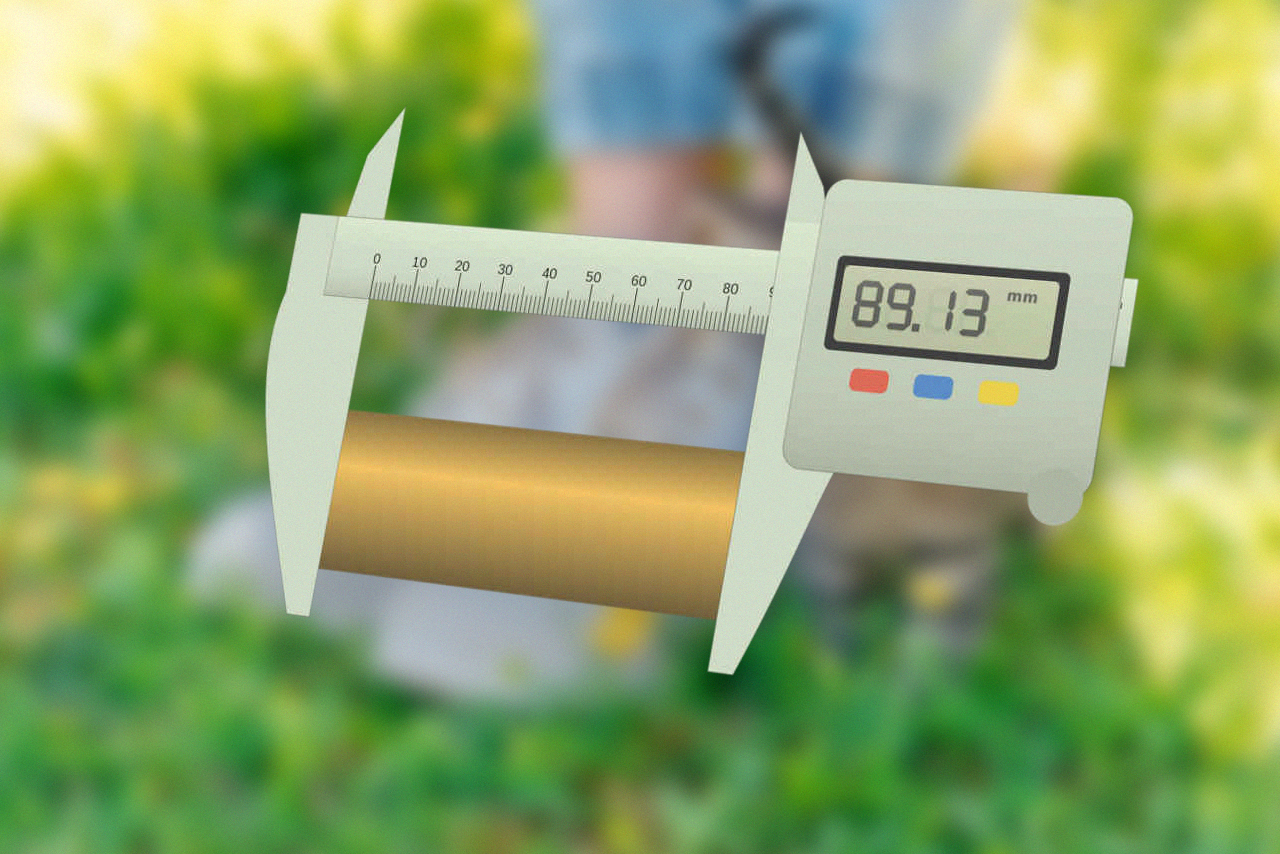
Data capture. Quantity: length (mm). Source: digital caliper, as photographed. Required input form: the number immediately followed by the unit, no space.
89.13mm
